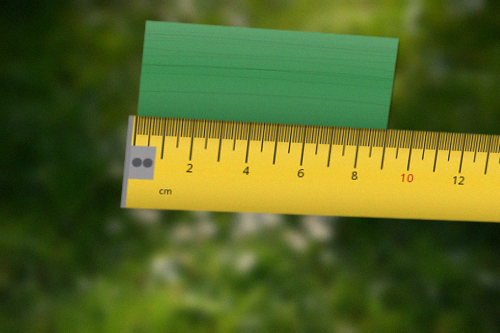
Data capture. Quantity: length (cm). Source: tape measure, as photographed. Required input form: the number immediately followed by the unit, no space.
9cm
